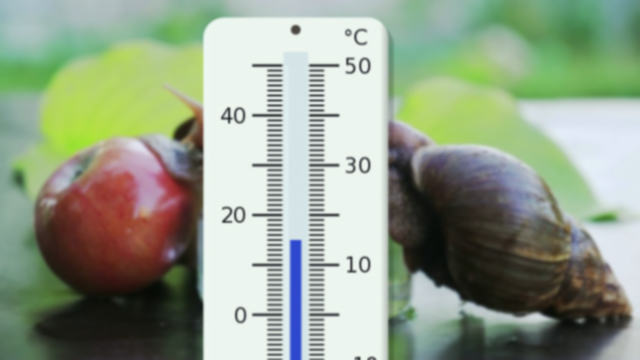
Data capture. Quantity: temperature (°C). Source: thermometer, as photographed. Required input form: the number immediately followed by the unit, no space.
15°C
